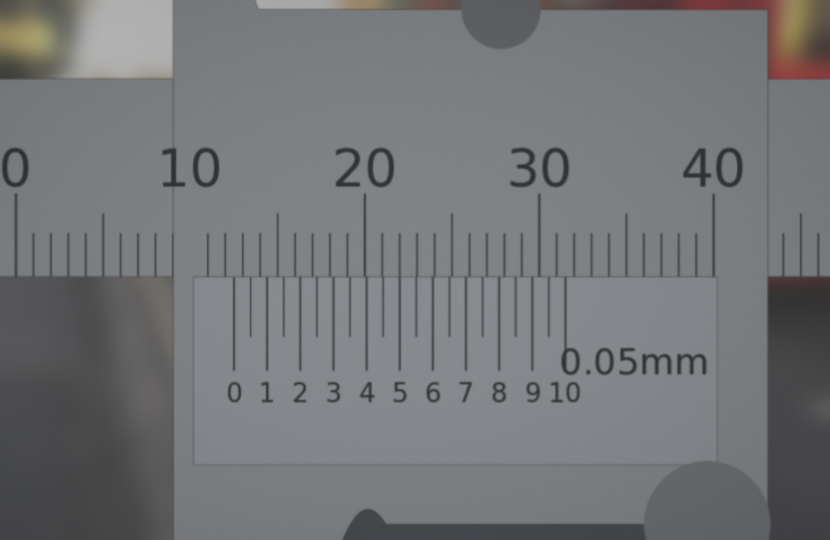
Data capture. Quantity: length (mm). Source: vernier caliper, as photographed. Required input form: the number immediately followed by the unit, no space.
12.5mm
